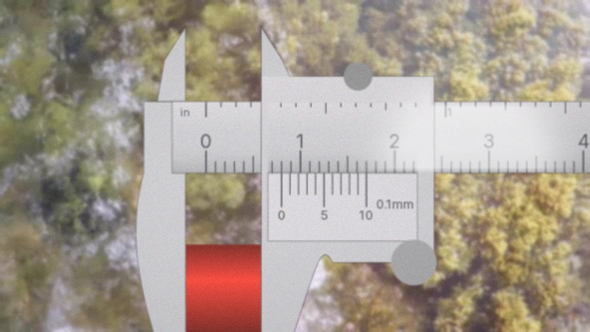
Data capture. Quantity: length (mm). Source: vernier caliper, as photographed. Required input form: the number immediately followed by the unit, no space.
8.0mm
